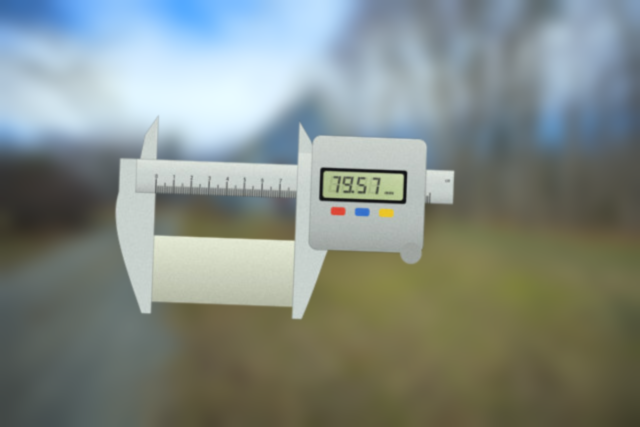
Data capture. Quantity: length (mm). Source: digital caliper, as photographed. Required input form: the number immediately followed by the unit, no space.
79.57mm
